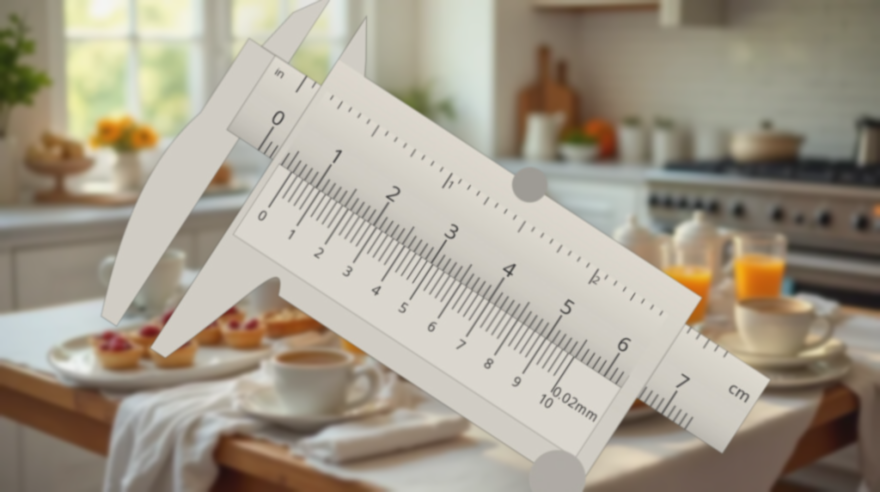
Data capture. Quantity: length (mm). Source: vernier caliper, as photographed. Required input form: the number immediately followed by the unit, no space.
5.8mm
